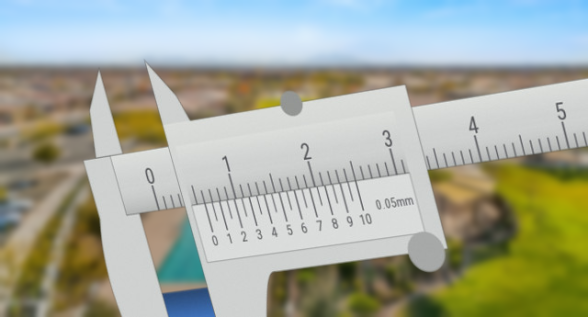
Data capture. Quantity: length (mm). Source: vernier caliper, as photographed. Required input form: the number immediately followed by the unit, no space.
6.0mm
